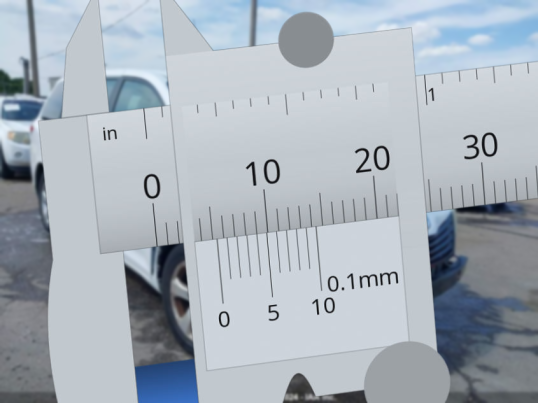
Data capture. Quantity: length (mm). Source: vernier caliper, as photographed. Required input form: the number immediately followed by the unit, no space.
5.4mm
